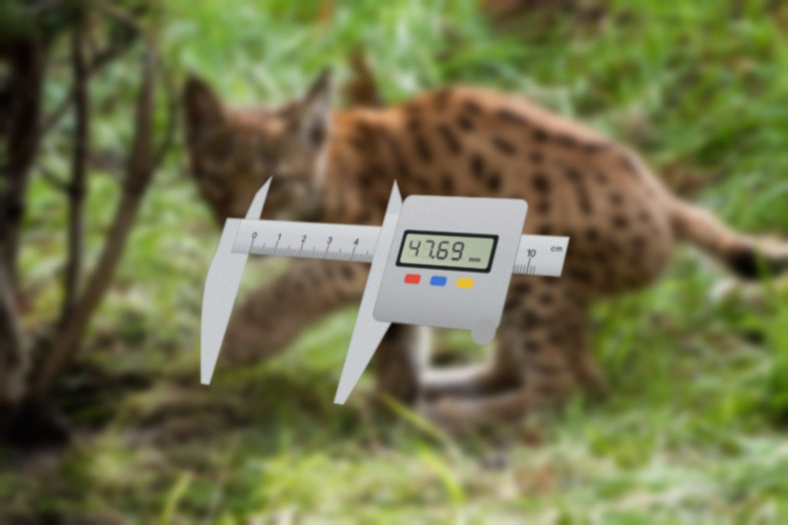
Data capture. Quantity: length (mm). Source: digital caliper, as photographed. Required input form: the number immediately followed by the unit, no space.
47.69mm
